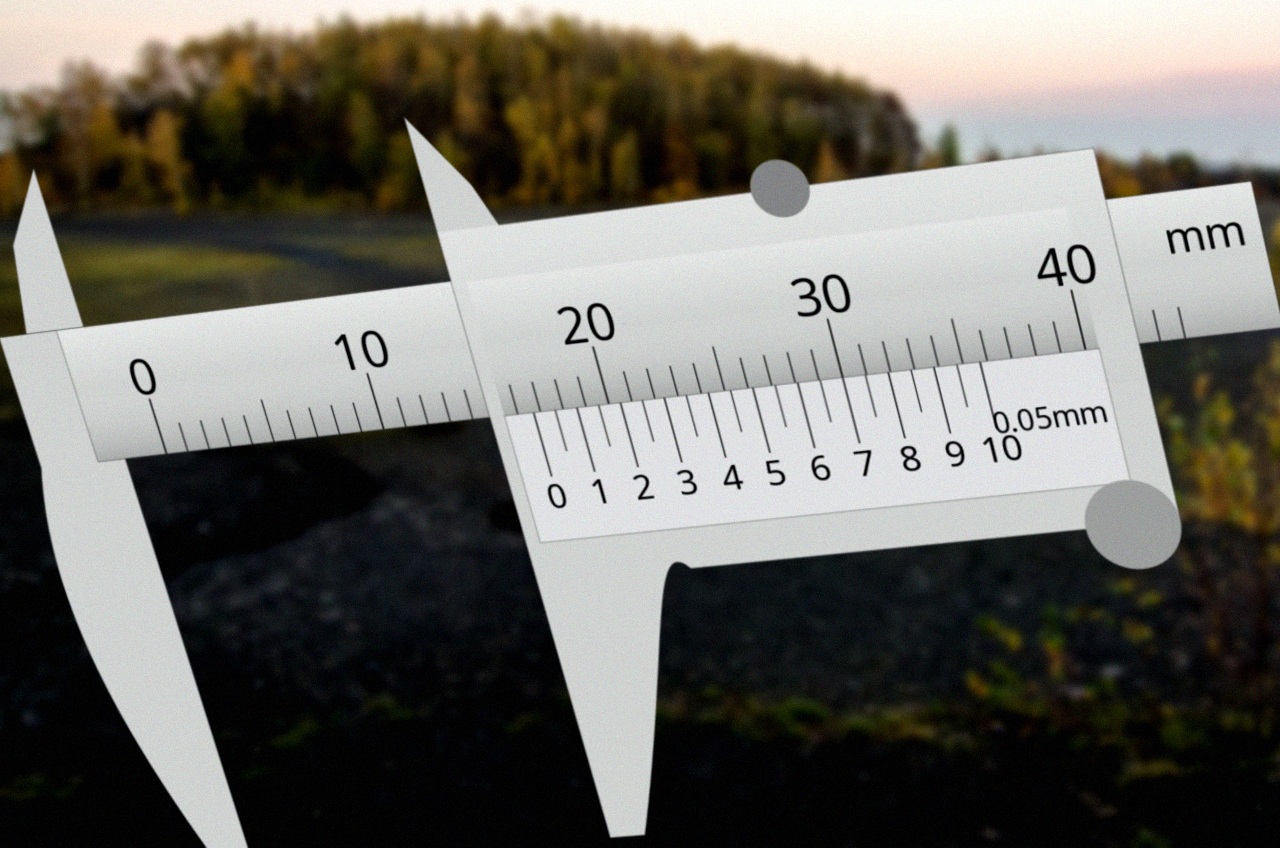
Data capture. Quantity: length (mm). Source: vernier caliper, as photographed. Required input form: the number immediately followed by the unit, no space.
16.7mm
